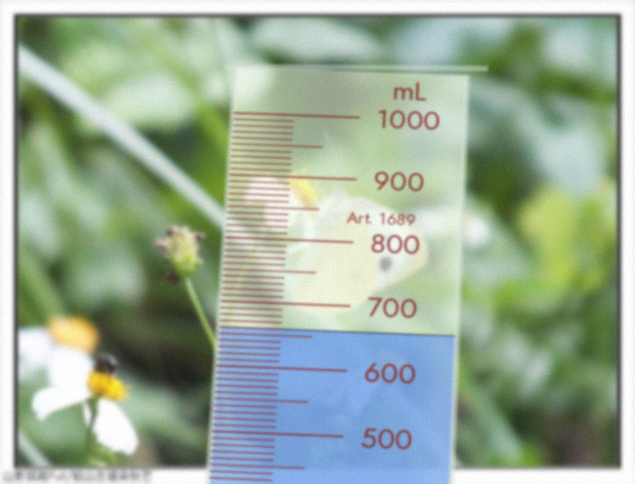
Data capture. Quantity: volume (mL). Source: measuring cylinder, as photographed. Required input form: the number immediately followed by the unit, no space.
660mL
